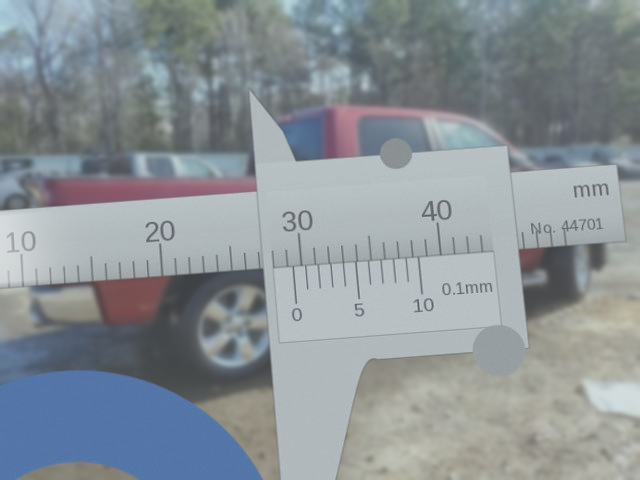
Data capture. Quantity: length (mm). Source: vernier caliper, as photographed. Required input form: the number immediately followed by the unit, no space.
29.4mm
